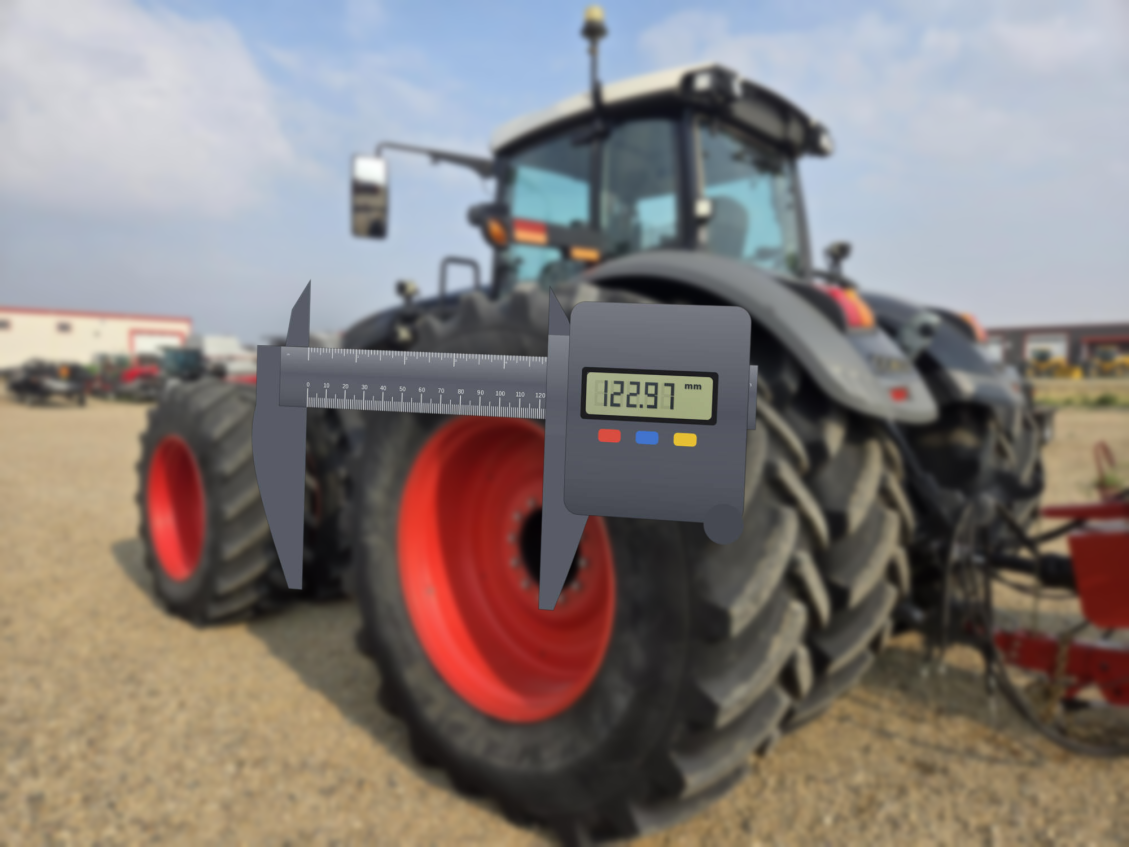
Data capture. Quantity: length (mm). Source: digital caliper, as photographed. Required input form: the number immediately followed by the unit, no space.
122.97mm
